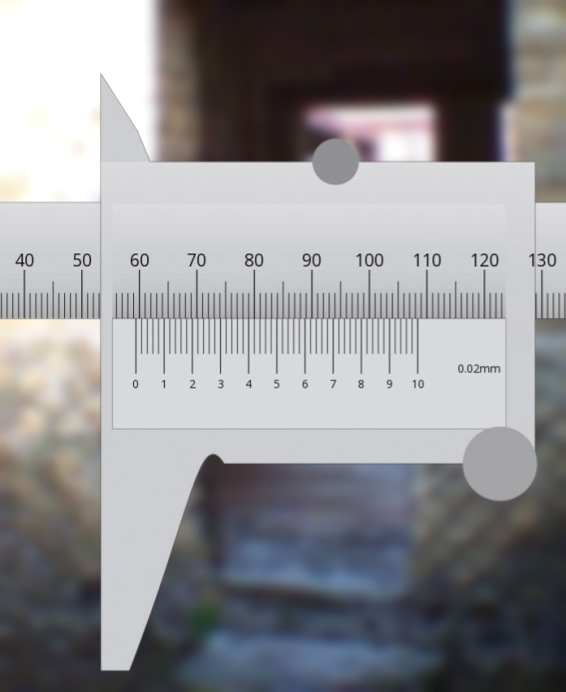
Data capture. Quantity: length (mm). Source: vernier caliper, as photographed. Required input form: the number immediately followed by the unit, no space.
59.4mm
